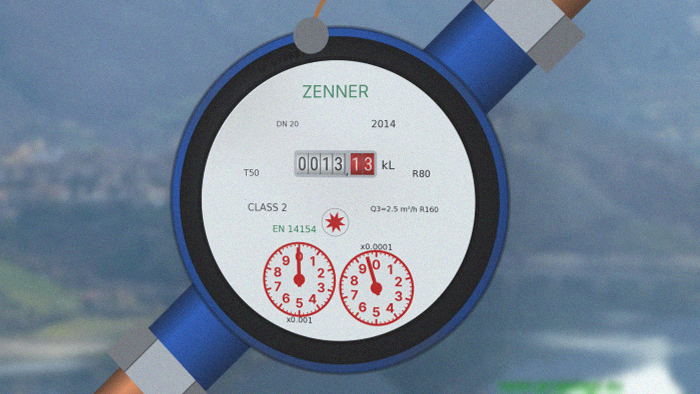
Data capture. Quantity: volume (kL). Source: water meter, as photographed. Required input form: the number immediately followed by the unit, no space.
13.1299kL
